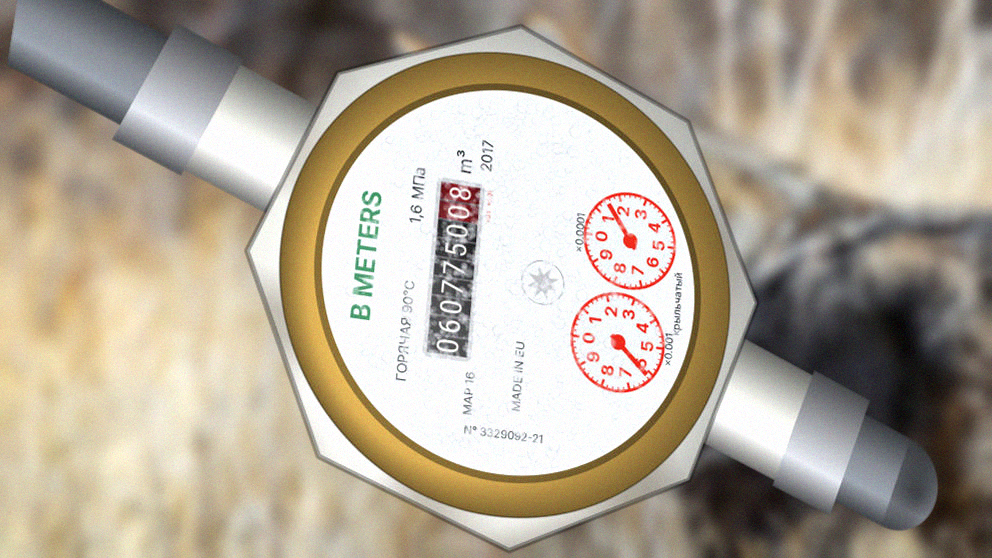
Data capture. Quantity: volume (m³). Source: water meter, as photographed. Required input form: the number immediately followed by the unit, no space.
607750.0861m³
